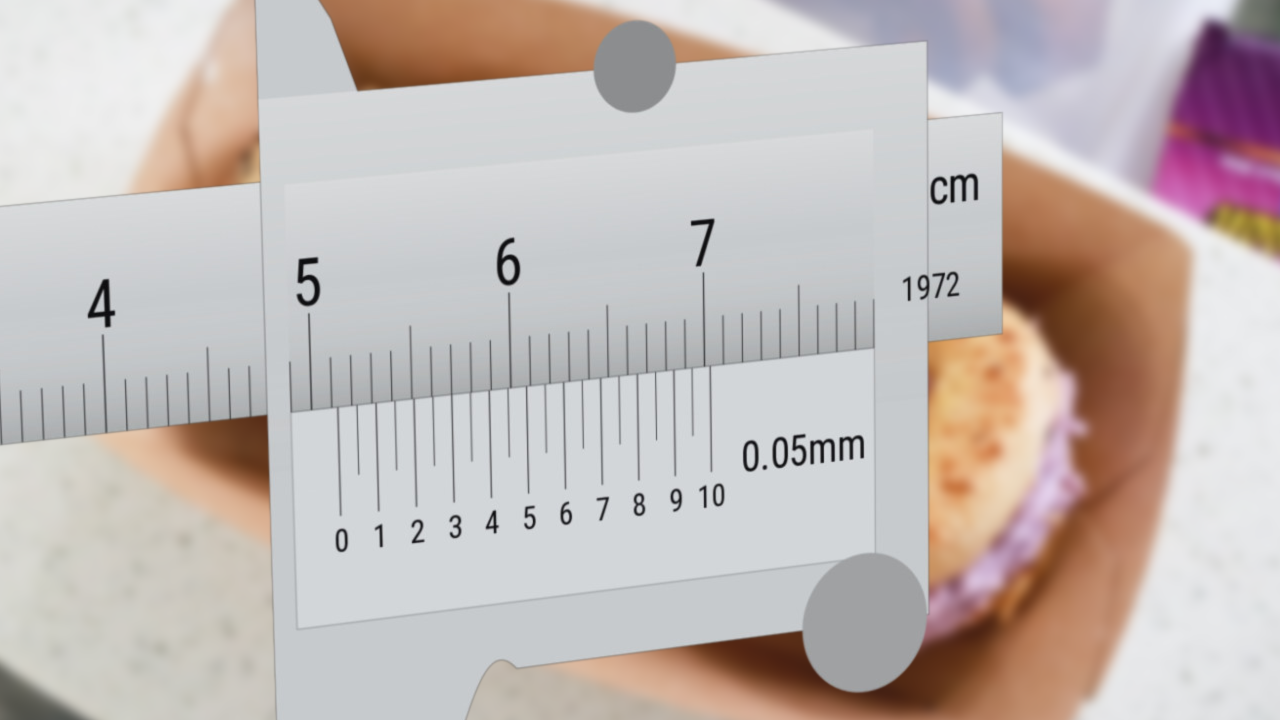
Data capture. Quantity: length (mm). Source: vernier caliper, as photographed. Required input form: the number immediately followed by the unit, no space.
51.3mm
